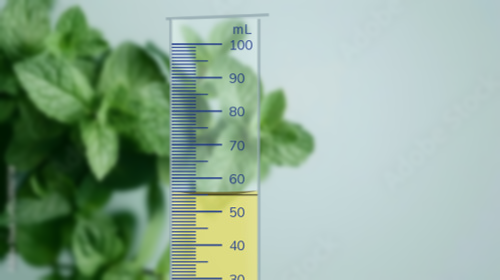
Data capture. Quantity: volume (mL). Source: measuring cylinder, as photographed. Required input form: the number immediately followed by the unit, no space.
55mL
